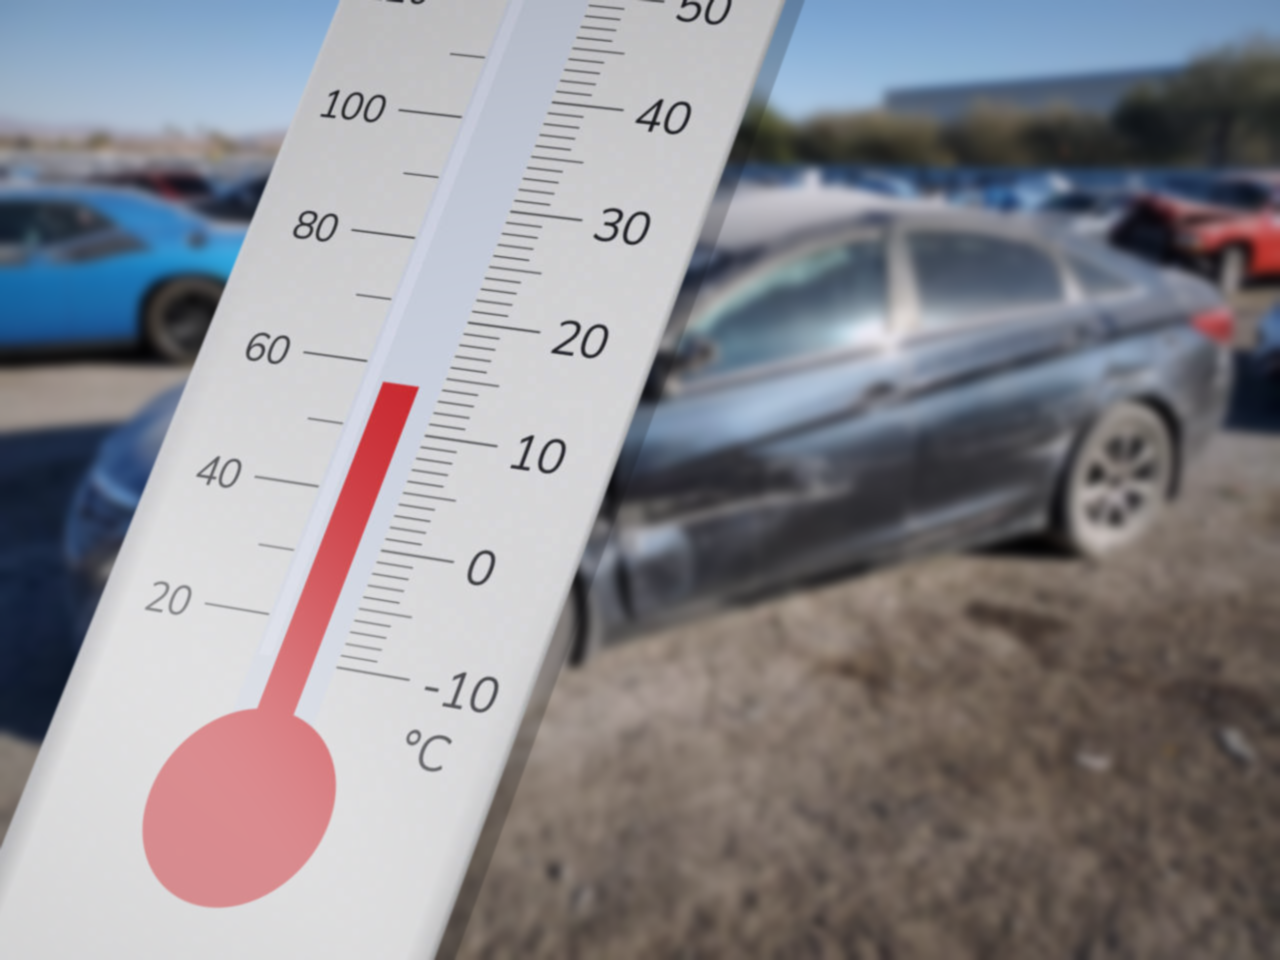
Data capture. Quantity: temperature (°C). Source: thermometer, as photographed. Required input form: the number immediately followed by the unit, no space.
14°C
